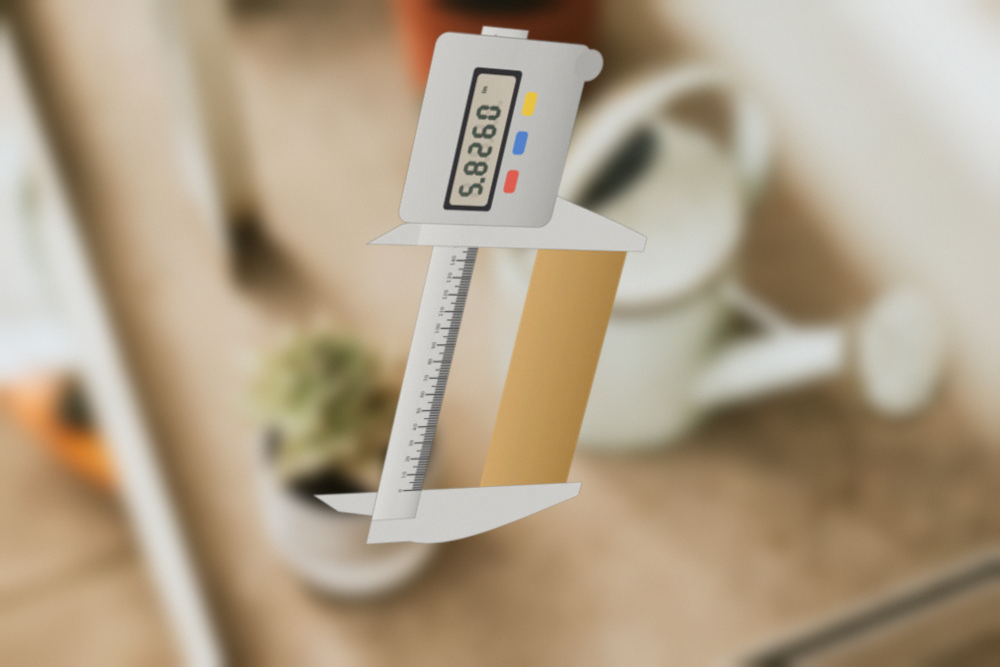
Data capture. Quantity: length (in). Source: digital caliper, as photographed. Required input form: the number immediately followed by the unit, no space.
5.8260in
